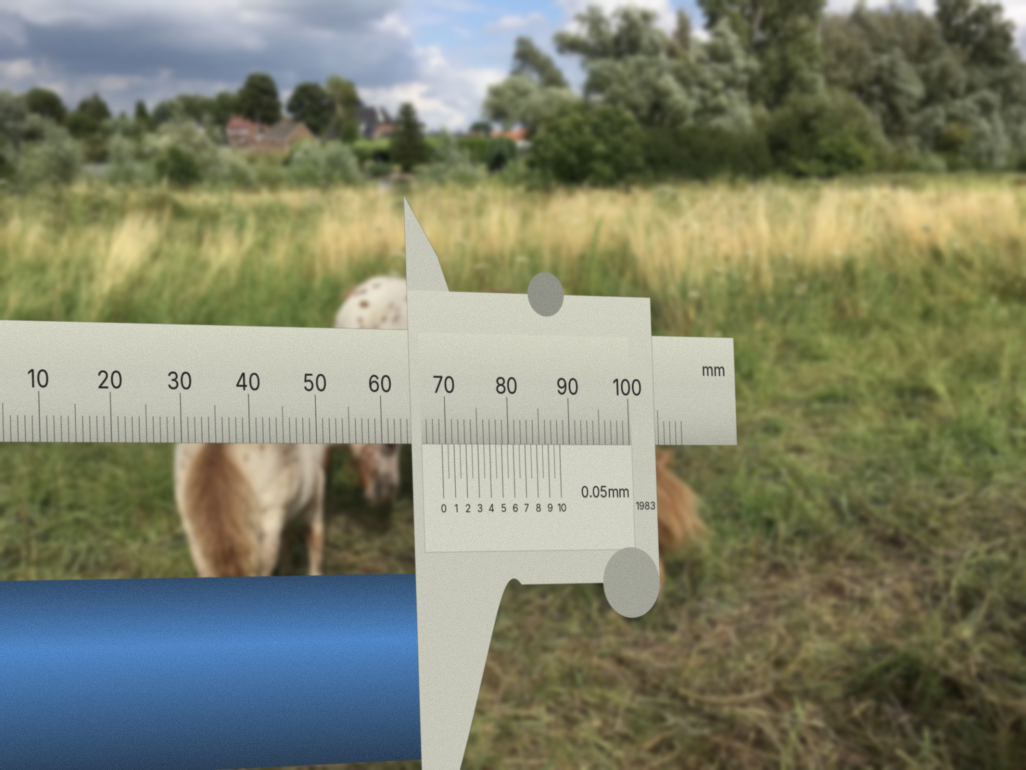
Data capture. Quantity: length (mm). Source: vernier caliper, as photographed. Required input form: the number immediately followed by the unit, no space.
69.4mm
